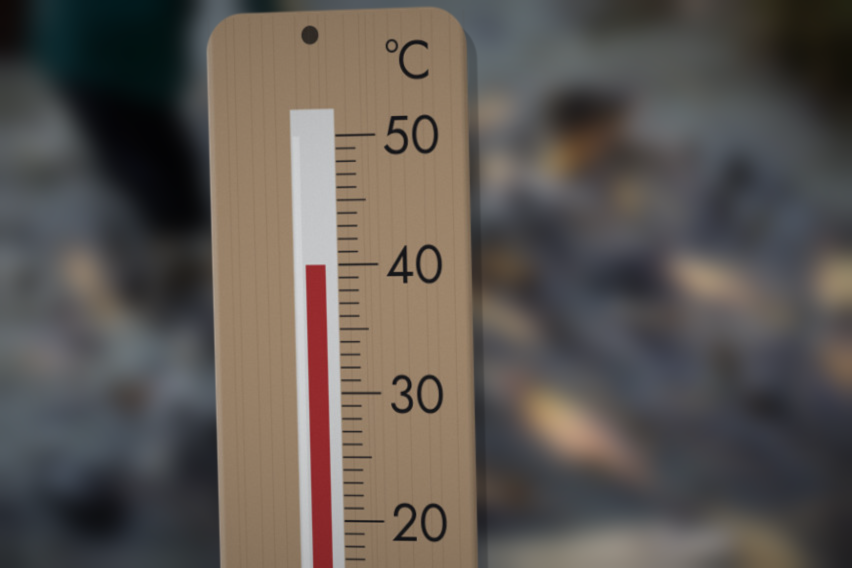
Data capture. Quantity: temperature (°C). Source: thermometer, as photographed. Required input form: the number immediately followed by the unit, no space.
40°C
